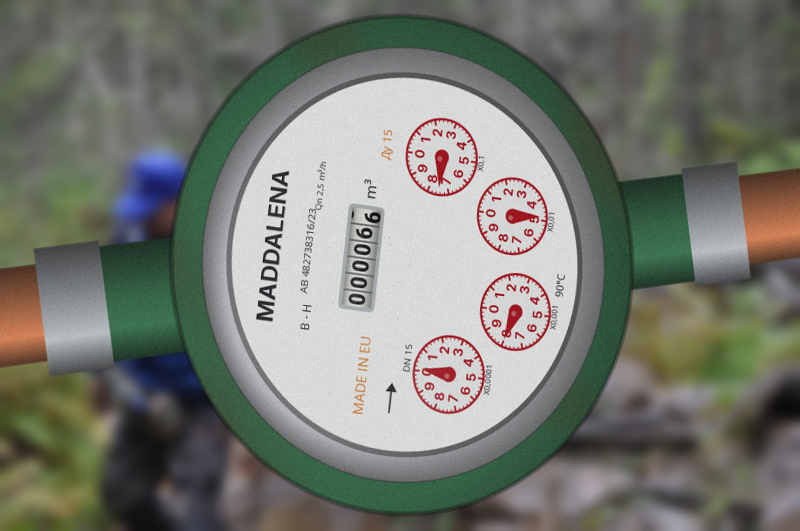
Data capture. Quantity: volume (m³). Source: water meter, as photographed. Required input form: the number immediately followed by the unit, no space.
65.7480m³
